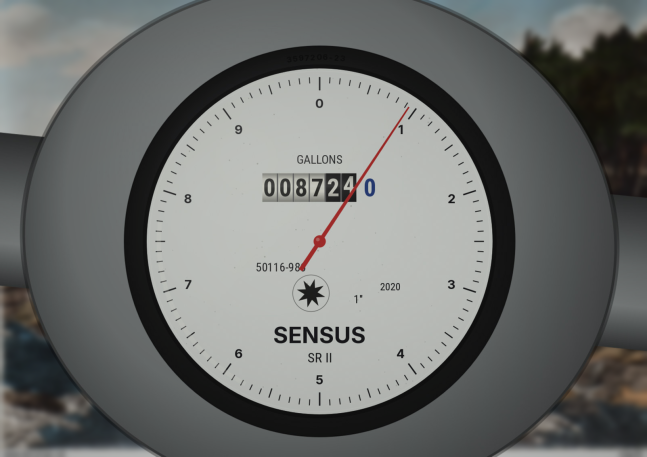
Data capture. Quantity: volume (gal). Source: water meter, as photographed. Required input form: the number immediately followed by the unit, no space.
87240.9gal
